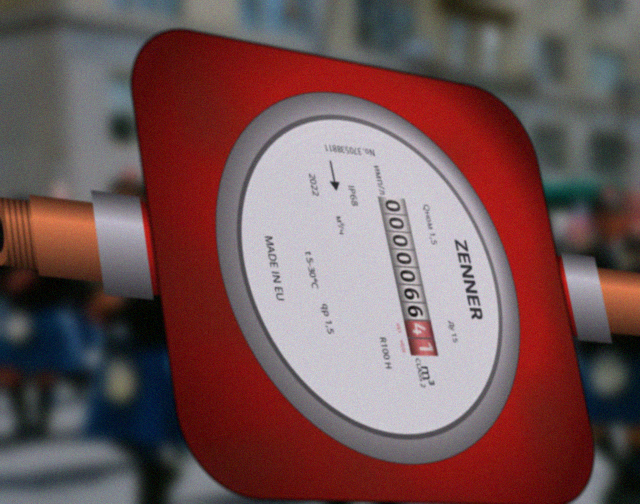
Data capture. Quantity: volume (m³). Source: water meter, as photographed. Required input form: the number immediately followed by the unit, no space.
66.41m³
